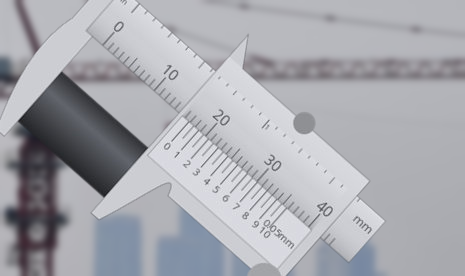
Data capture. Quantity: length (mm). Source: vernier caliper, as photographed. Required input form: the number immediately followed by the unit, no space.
16.8mm
